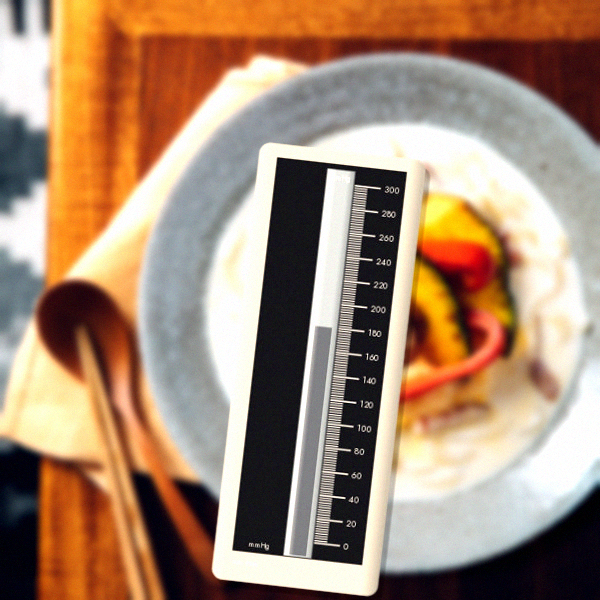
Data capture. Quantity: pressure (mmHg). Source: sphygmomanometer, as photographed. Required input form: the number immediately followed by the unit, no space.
180mmHg
